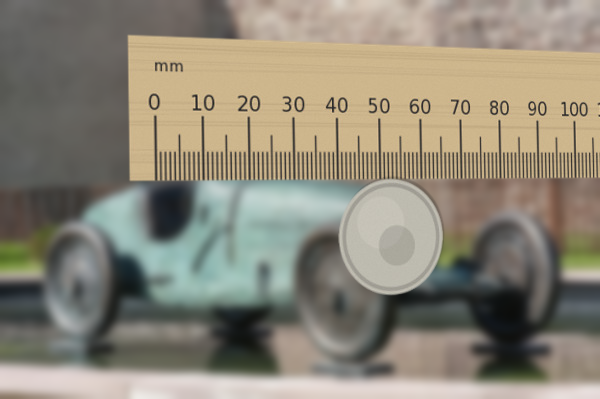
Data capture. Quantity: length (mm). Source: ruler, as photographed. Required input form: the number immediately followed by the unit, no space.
25mm
